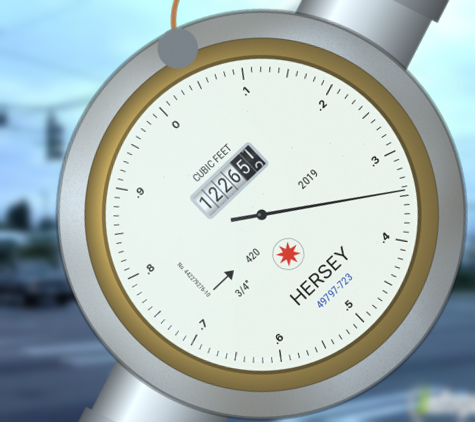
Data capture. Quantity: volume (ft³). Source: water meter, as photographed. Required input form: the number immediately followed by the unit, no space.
122651.34ft³
